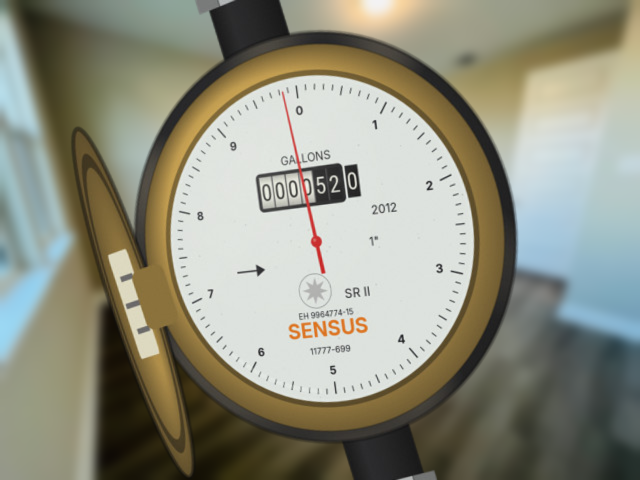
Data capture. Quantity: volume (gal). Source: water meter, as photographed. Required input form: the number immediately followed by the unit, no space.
519.8gal
